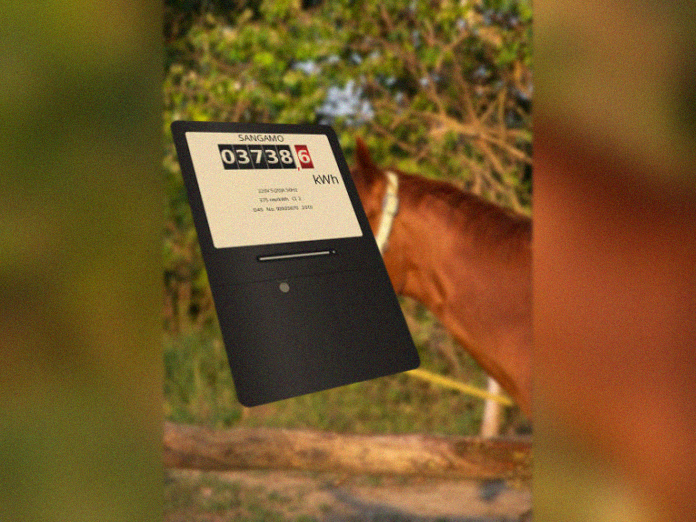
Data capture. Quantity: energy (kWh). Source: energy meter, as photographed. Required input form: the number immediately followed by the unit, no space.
3738.6kWh
